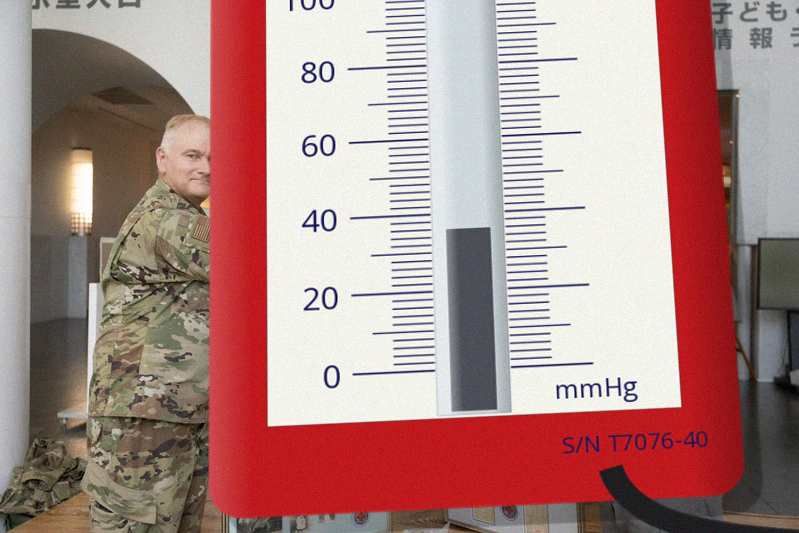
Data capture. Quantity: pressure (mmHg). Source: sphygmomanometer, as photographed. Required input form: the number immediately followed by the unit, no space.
36mmHg
